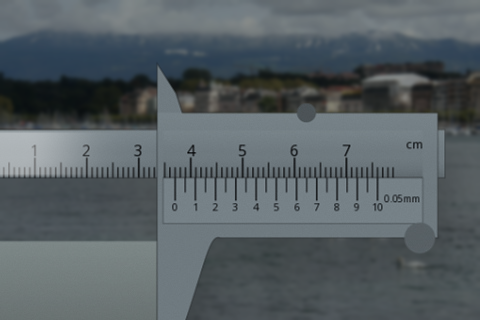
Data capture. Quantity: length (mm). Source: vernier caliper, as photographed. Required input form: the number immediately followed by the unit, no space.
37.0mm
